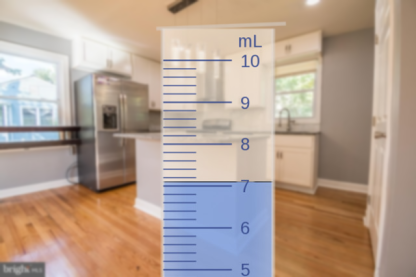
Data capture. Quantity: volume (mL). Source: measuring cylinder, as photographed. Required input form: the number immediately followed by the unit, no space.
7.1mL
